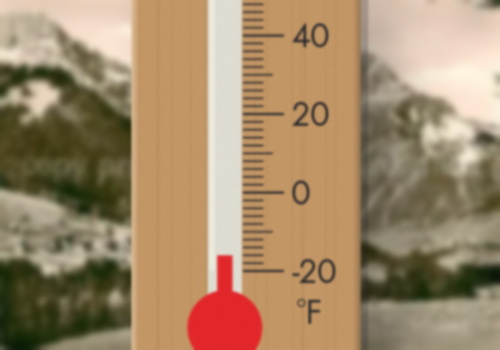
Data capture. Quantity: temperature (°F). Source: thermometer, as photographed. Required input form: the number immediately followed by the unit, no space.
-16°F
